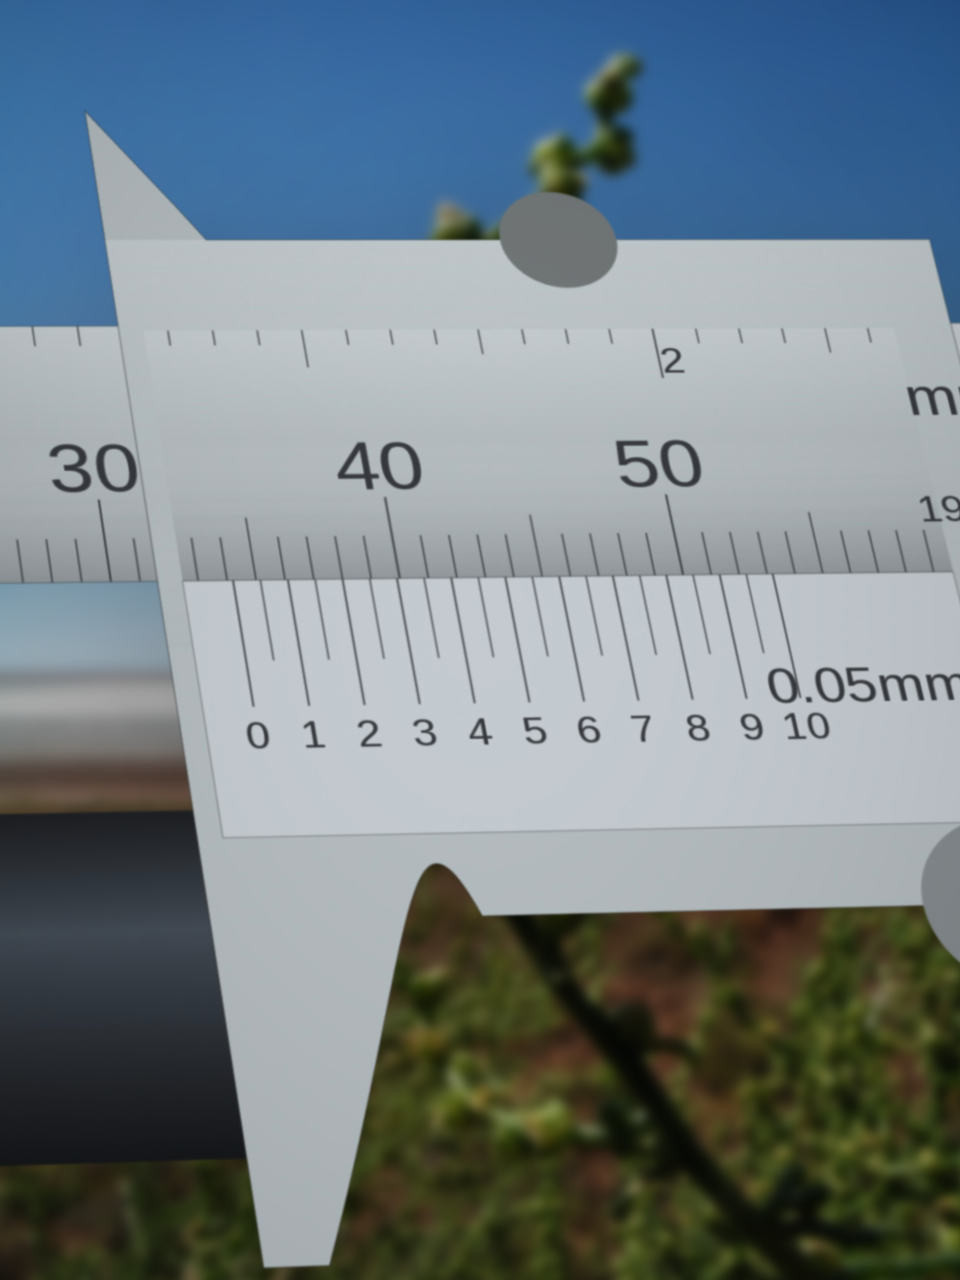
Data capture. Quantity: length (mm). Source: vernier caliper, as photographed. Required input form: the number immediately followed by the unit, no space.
34.2mm
